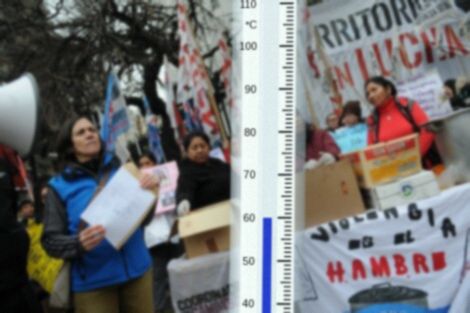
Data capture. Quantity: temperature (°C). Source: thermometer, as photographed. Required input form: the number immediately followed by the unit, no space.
60°C
